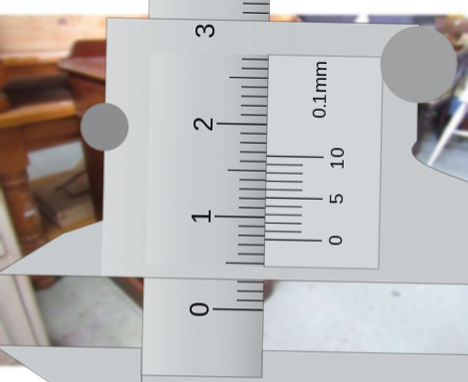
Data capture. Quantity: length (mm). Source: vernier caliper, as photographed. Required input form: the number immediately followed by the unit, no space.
7.6mm
